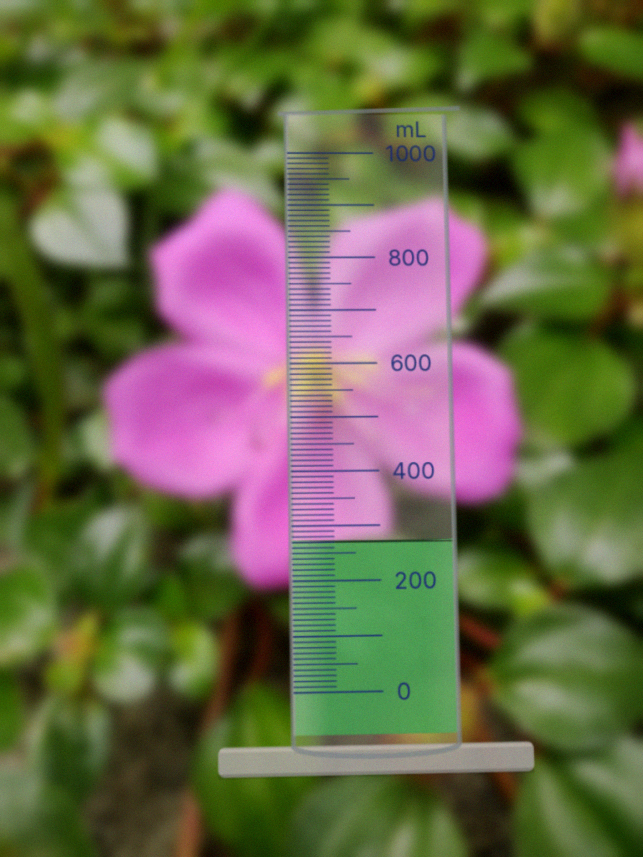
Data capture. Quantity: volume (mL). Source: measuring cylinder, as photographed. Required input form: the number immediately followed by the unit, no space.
270mL
